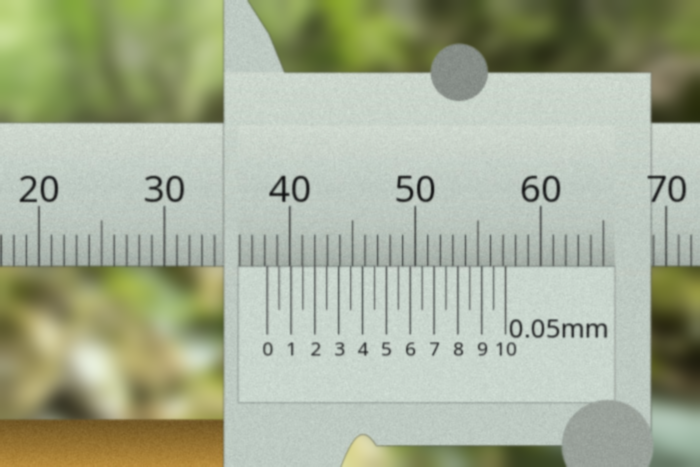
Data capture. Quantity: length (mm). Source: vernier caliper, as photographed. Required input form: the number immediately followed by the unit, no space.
38.2mm
